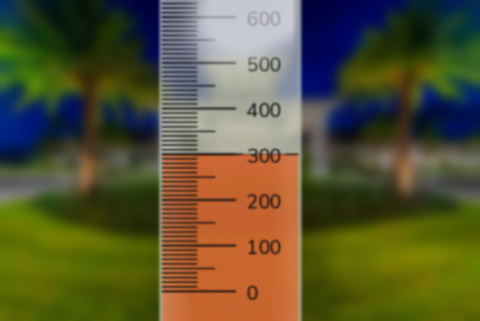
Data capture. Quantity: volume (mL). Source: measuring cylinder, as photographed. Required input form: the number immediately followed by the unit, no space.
300mL
